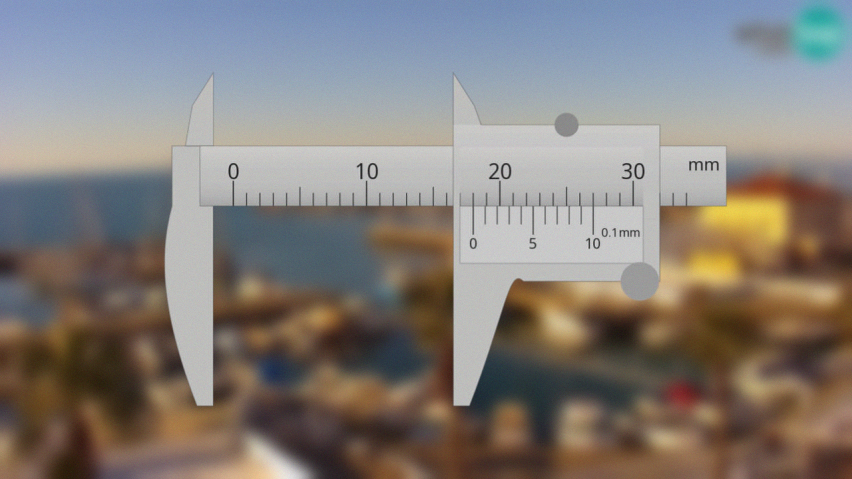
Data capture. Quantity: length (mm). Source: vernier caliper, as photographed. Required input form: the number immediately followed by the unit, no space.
18.0mm
